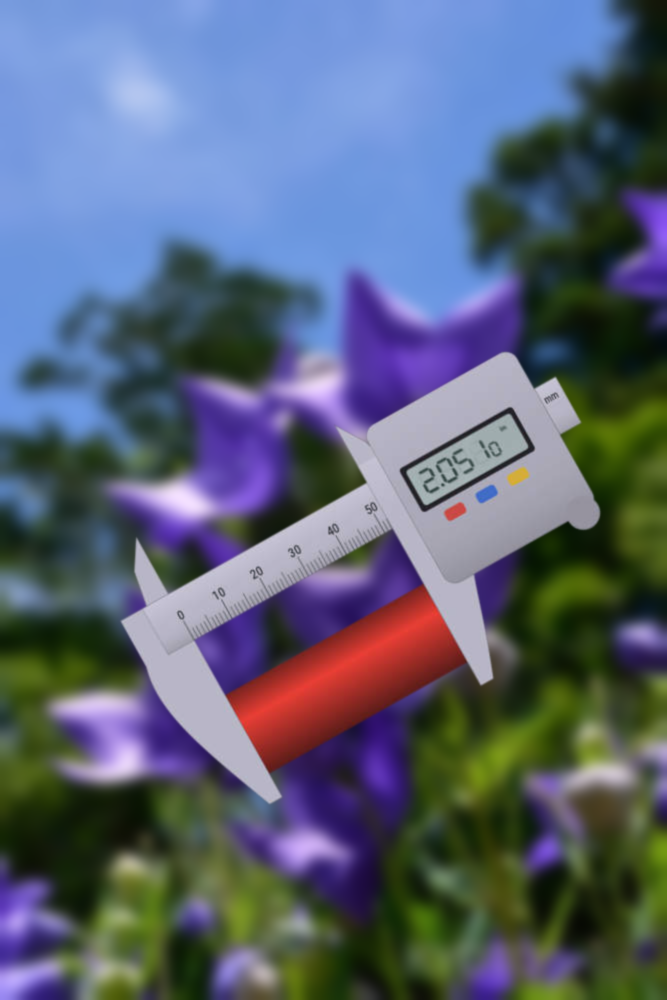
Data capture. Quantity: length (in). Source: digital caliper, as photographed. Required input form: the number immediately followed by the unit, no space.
2.0510in
